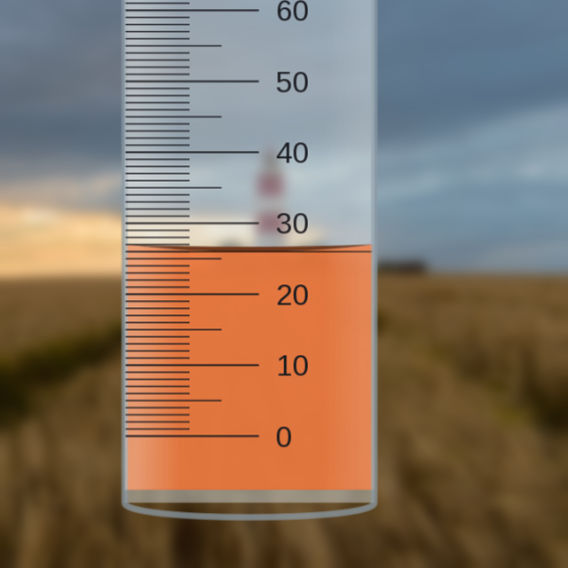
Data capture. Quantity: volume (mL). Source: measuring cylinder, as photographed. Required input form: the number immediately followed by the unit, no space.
26mL
